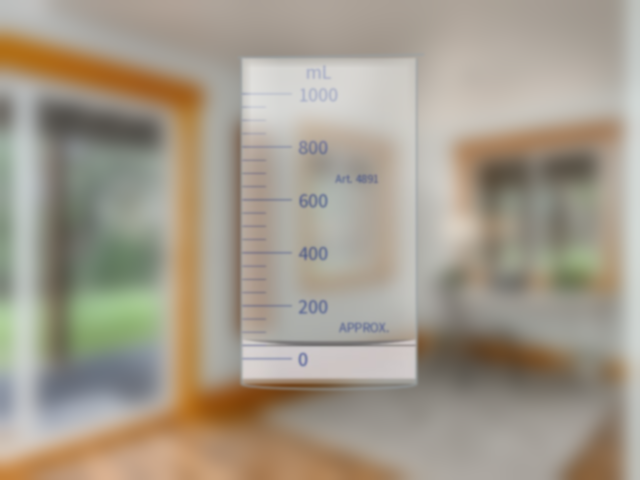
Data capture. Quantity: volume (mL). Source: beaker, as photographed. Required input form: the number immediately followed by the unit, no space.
50mL
